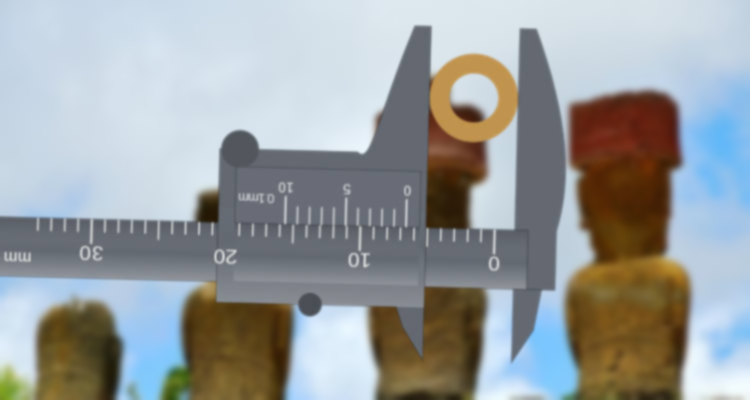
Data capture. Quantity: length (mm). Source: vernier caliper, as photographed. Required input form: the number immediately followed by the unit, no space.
6.6mm
